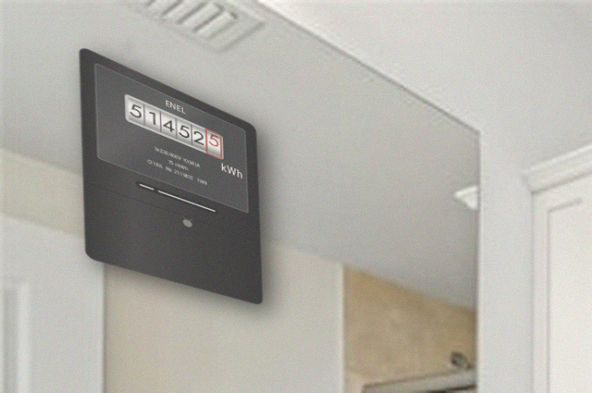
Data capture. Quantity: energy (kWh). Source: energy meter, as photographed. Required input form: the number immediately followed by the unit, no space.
51452.5kWh
